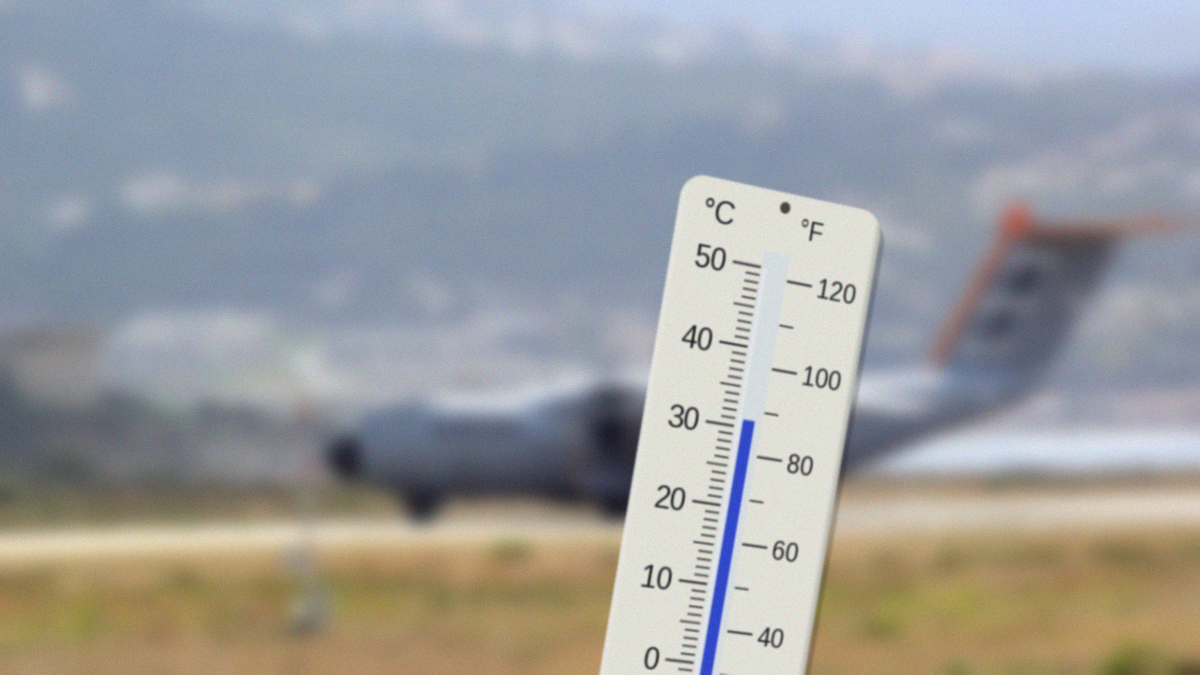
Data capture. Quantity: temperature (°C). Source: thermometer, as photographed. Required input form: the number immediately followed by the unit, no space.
31°C
